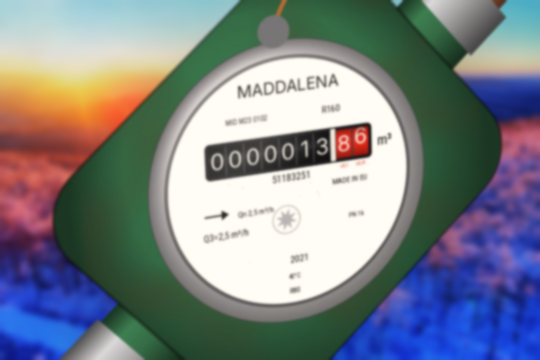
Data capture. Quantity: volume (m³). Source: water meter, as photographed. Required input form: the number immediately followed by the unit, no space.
13.86m³
